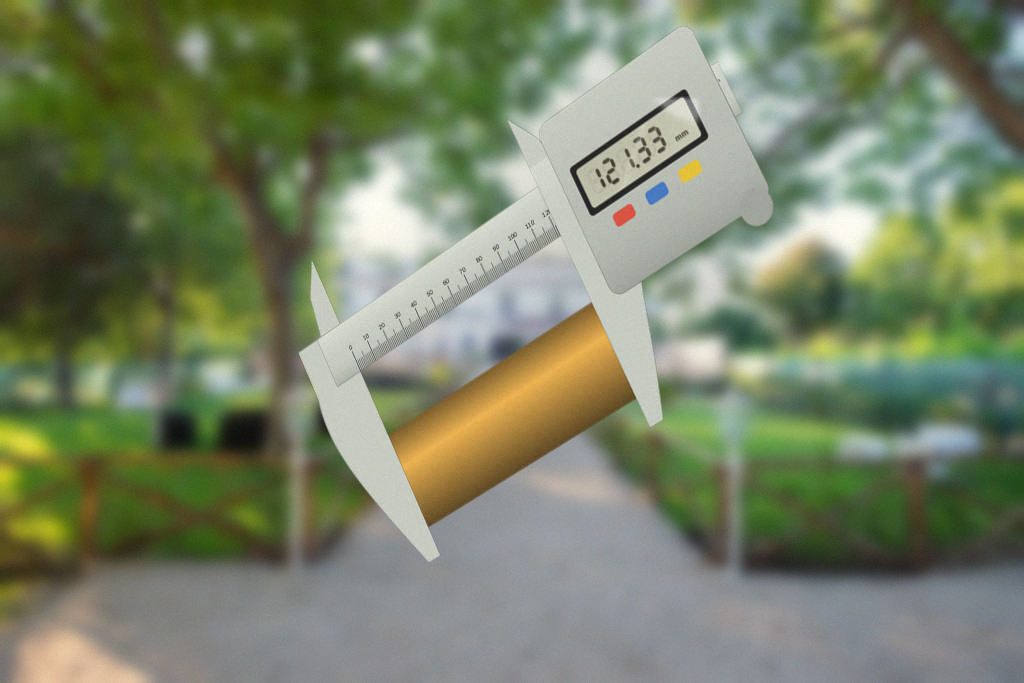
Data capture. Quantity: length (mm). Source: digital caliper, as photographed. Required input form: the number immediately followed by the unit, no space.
121.33mm
